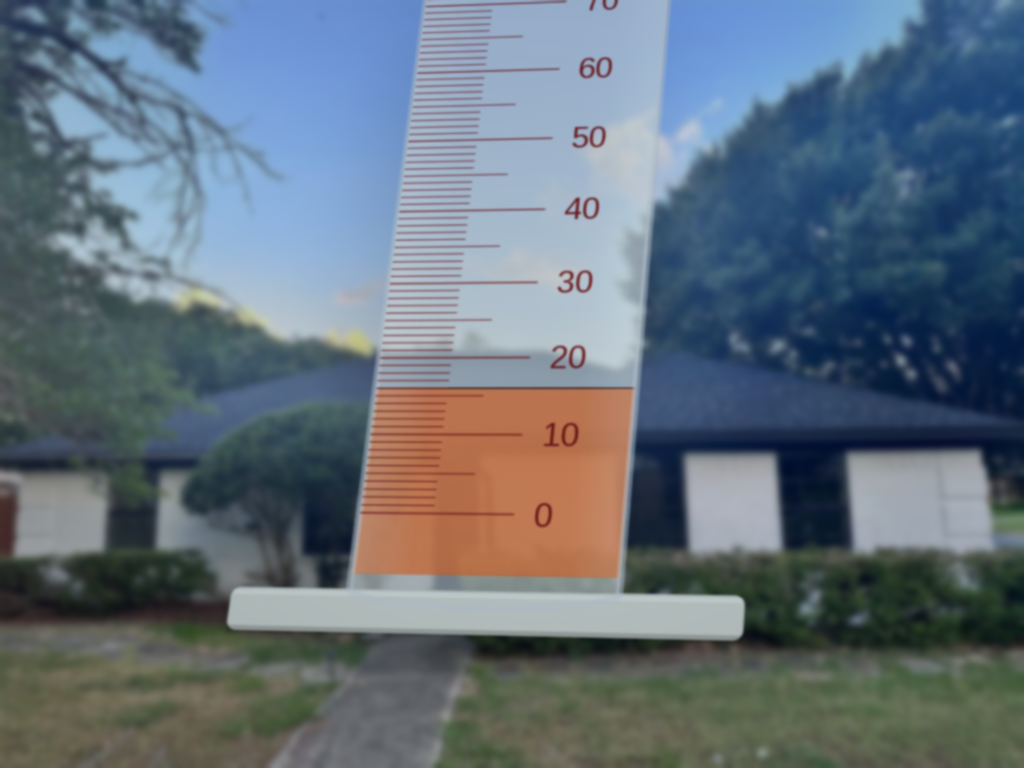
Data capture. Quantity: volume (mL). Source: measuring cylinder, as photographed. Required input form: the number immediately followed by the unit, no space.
16mL
